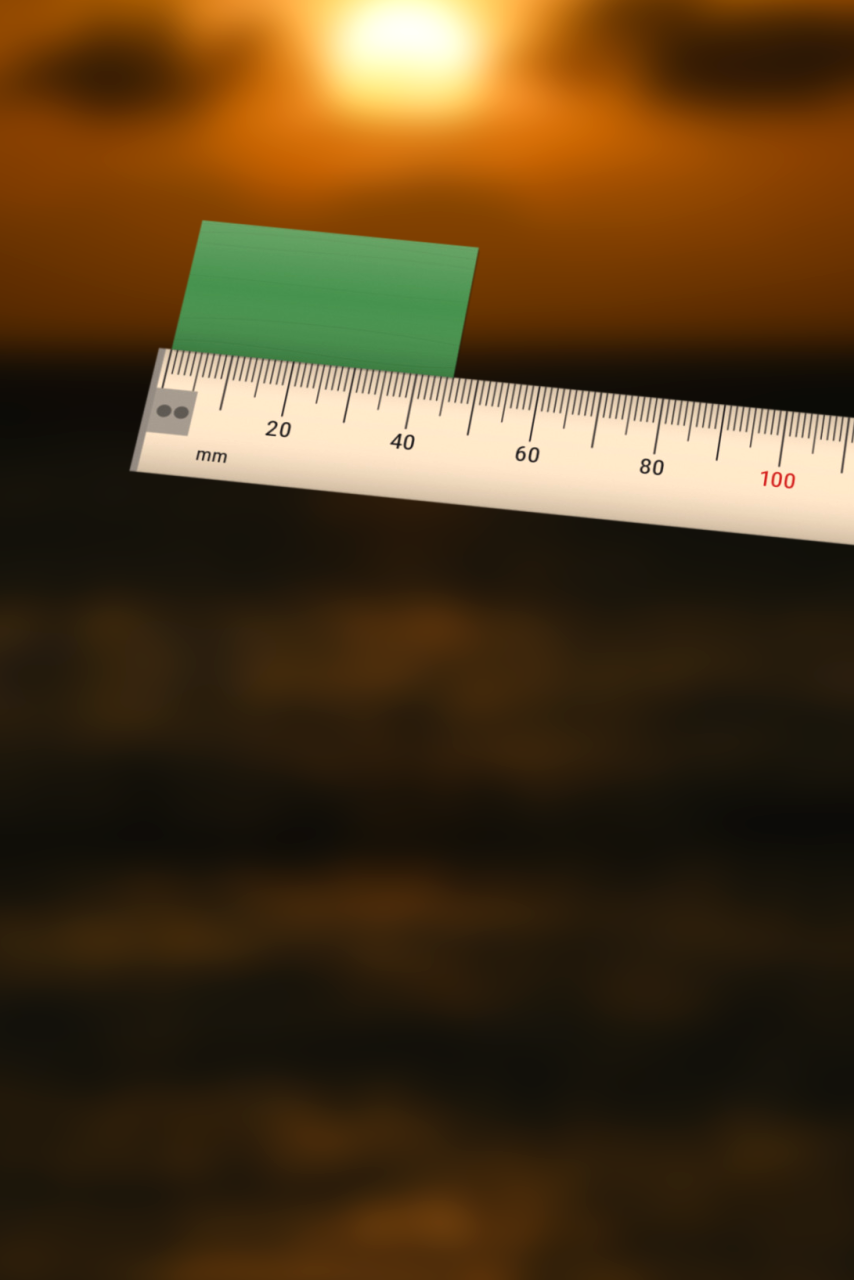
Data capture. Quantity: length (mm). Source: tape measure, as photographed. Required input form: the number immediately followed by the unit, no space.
46mm
